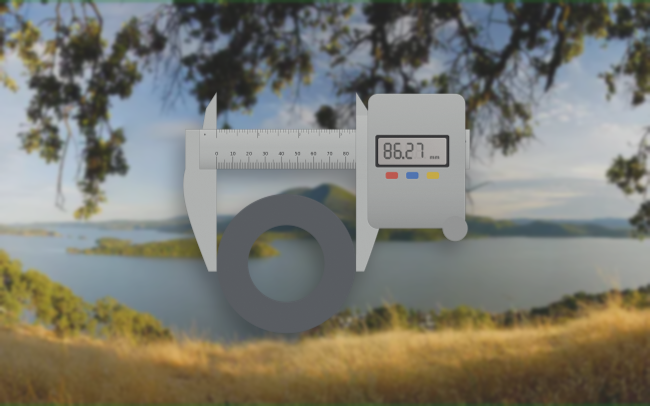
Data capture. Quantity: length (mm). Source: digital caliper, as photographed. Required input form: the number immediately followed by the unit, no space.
86.27mm
